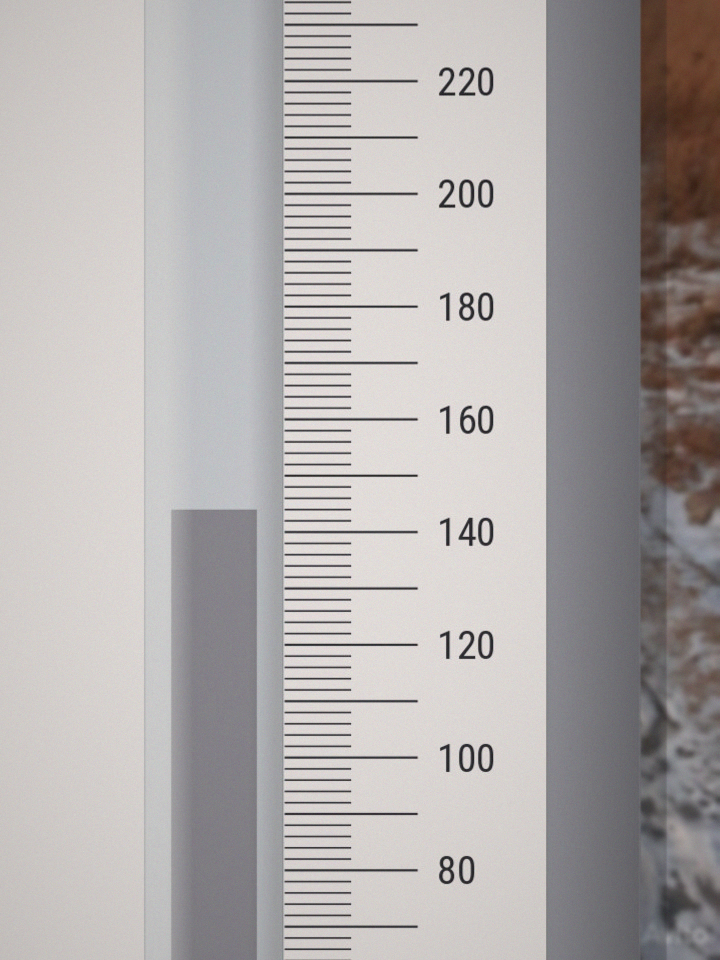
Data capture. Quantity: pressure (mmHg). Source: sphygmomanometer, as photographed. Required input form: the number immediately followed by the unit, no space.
144mmHg
